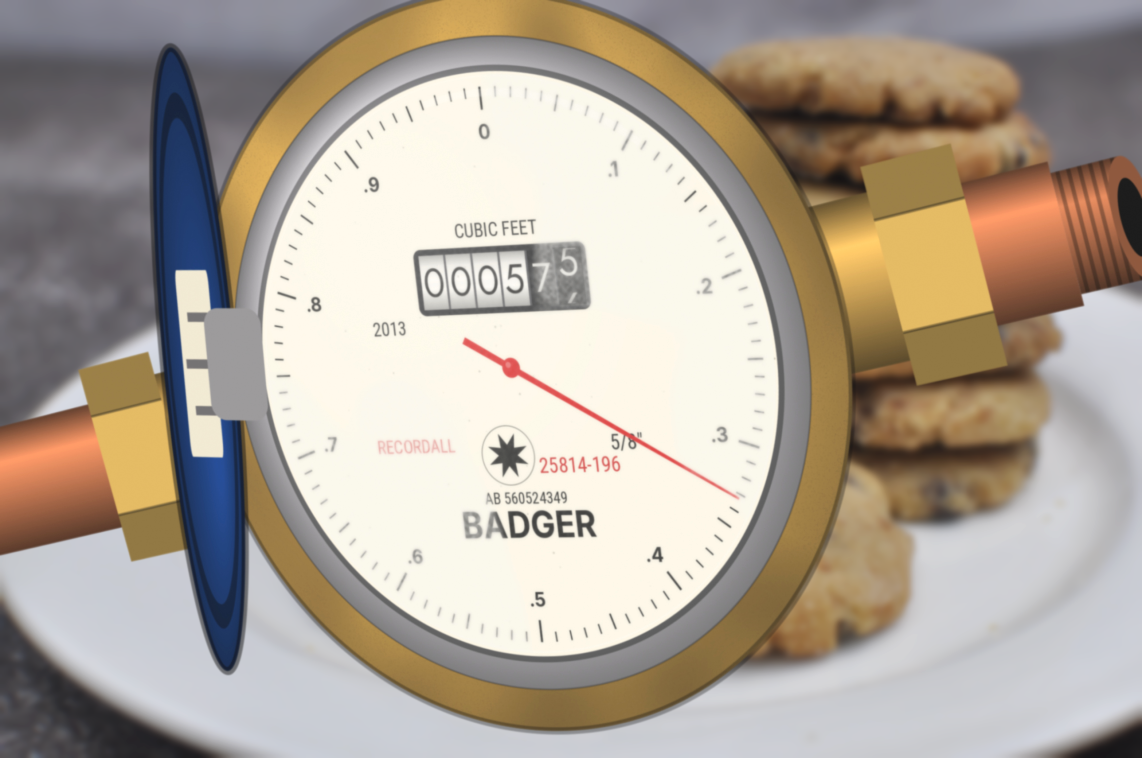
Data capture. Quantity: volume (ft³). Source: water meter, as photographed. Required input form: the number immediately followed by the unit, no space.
575.33ft³
